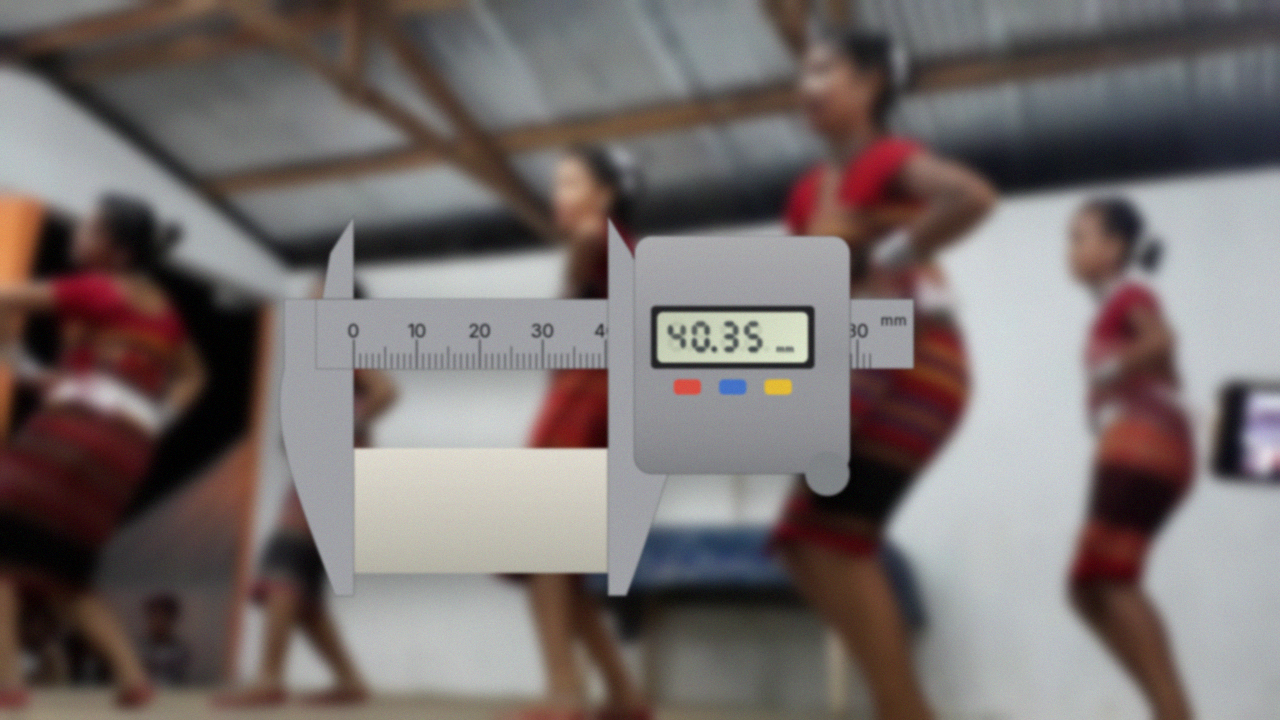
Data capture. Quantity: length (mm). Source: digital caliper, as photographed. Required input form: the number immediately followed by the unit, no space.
40.35mm
